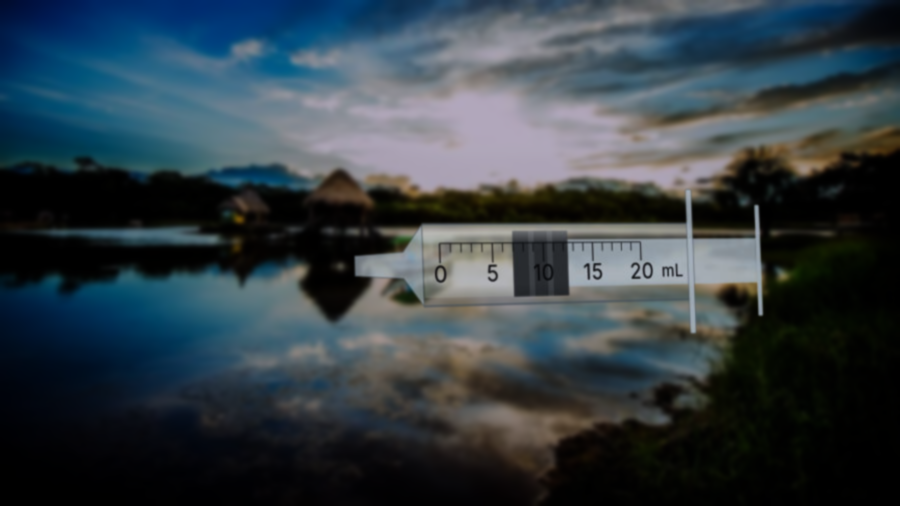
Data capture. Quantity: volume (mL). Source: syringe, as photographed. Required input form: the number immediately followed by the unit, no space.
7mL
